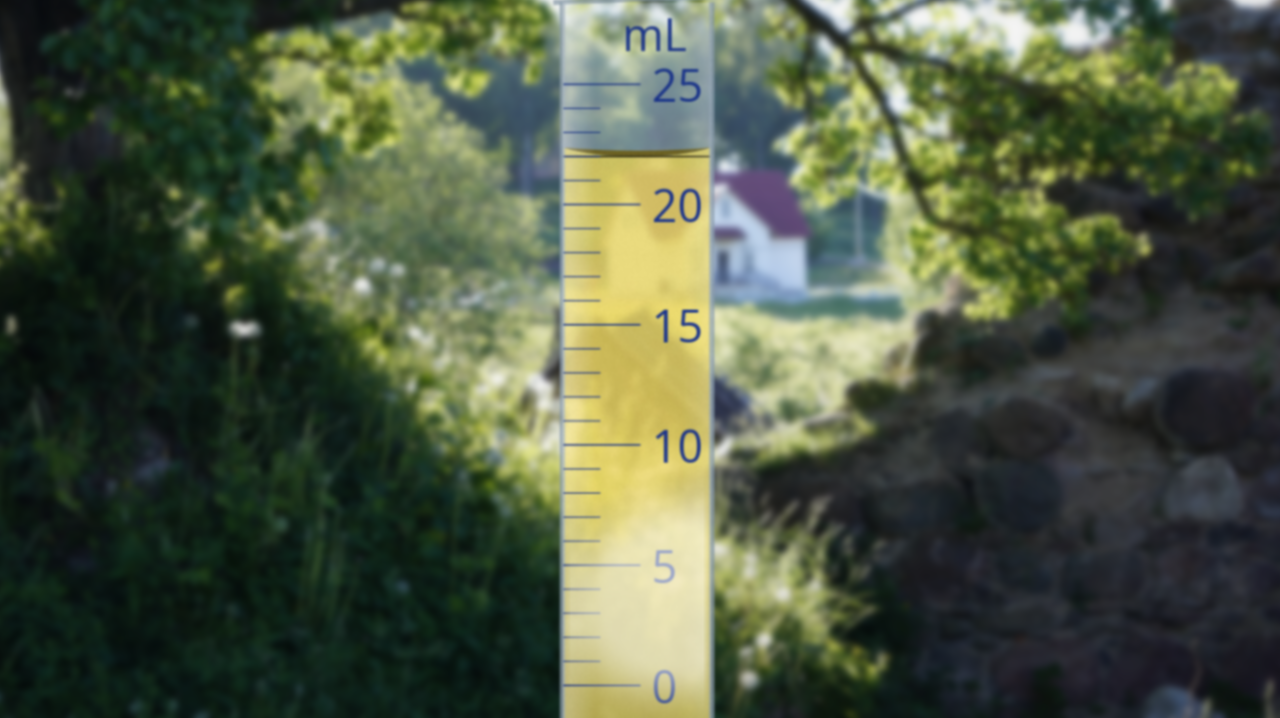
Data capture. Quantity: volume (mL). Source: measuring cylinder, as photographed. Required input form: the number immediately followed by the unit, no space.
22mL
